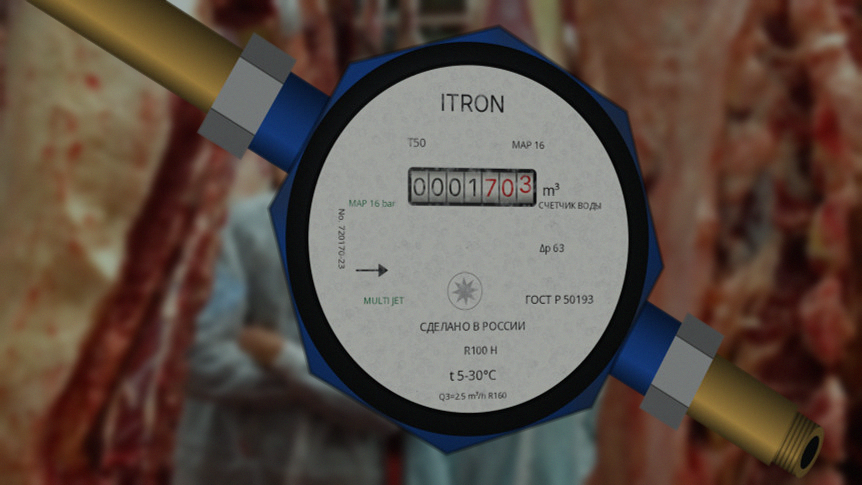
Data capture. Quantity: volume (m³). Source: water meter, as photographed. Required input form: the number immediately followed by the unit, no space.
1.703m³
